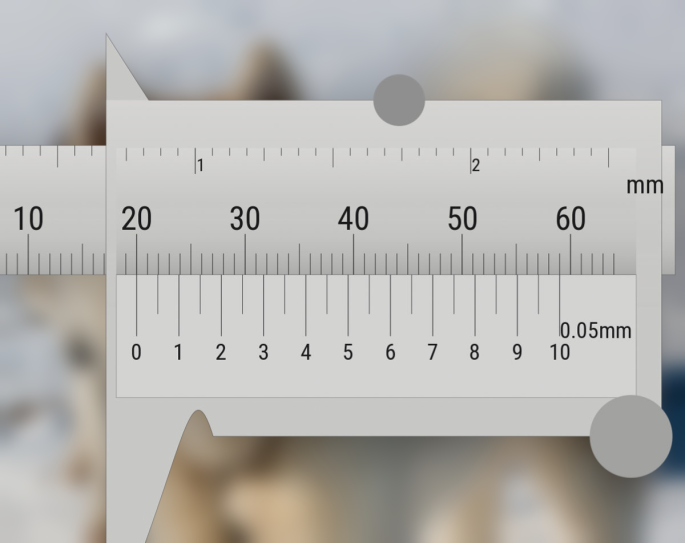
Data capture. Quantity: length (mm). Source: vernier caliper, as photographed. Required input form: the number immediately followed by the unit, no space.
20.0mm
